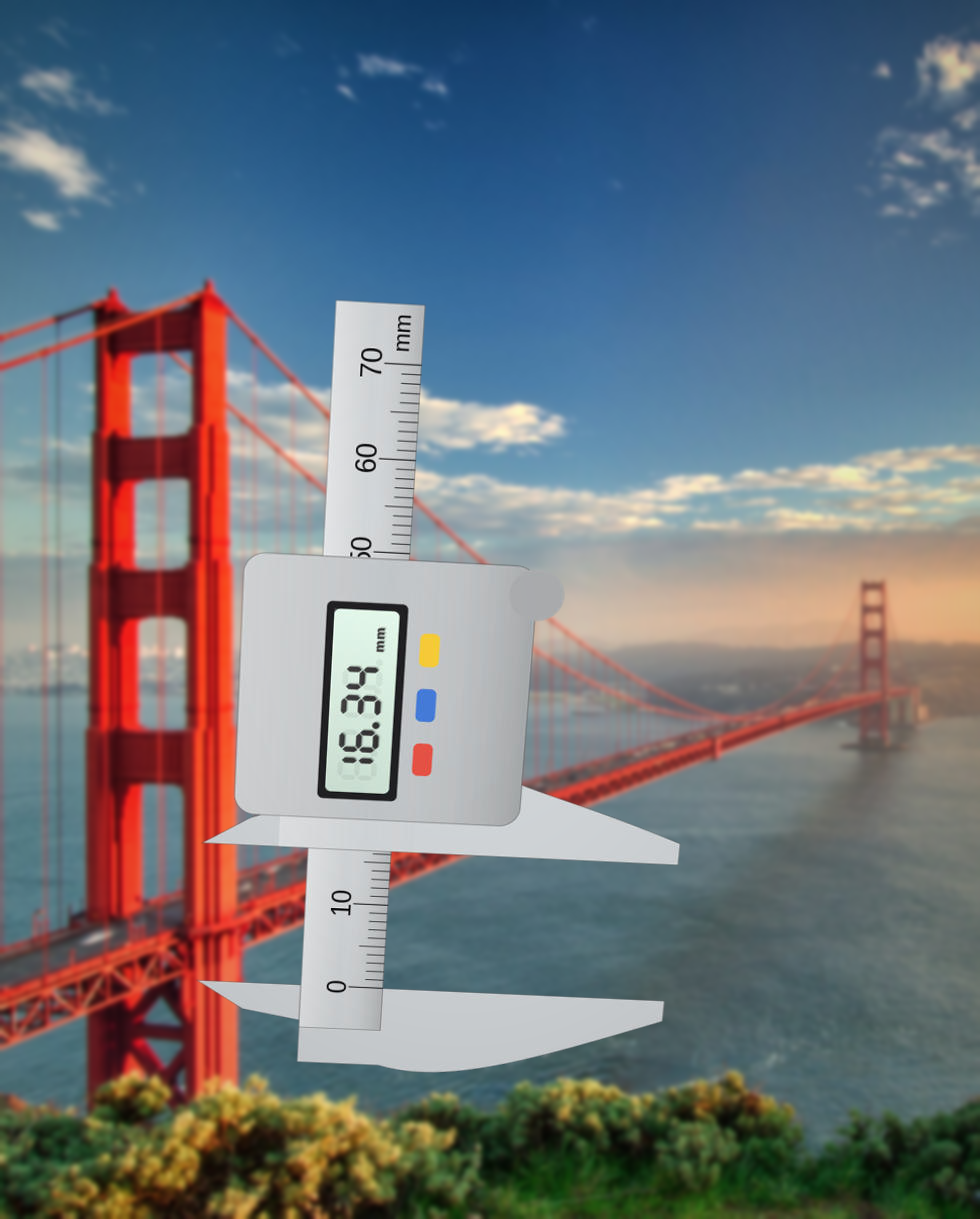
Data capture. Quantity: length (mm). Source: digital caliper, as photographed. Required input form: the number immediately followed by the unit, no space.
16.34mm
